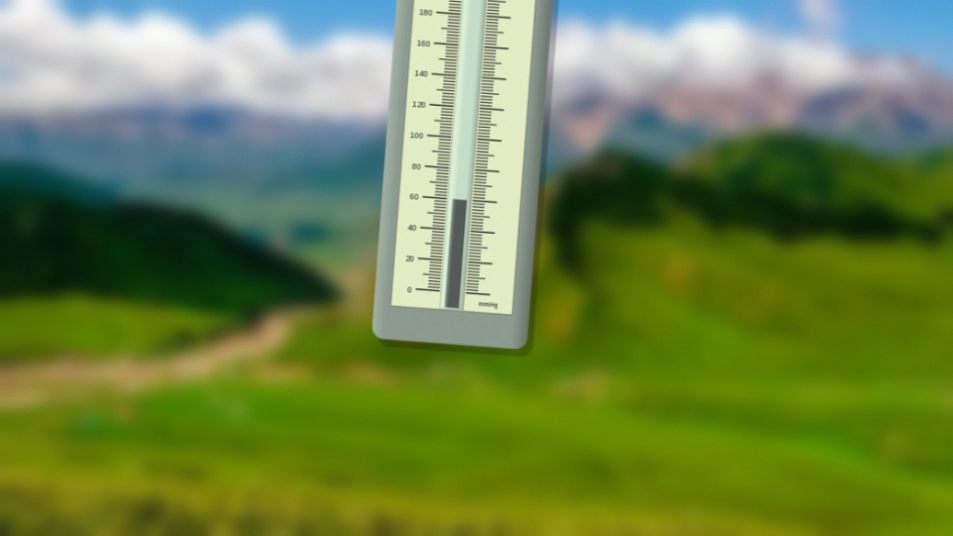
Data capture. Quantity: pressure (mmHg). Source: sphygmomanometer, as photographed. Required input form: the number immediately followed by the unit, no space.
60mmHg
